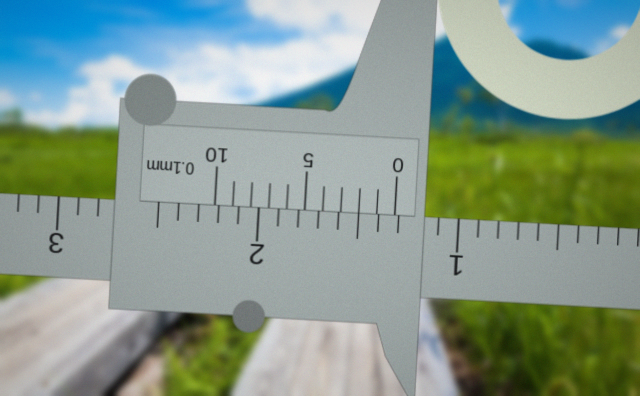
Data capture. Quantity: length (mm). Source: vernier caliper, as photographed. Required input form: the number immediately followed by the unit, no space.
13.2mm
